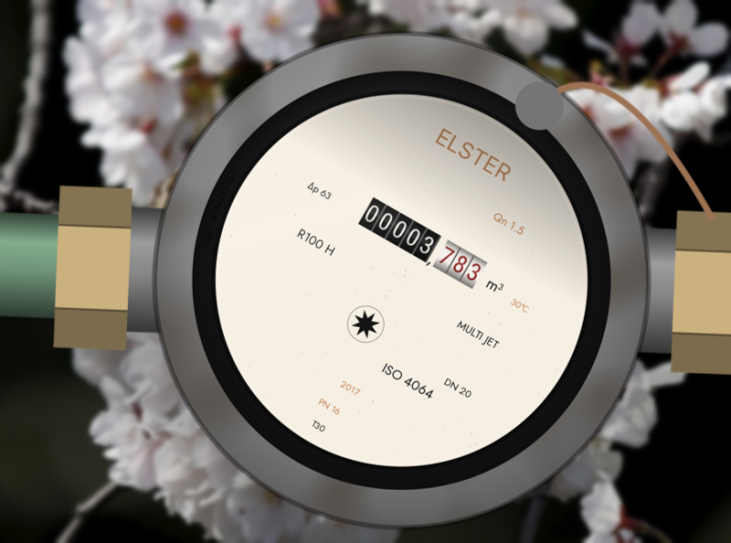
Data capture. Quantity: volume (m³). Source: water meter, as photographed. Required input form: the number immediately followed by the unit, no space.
3.783m³
